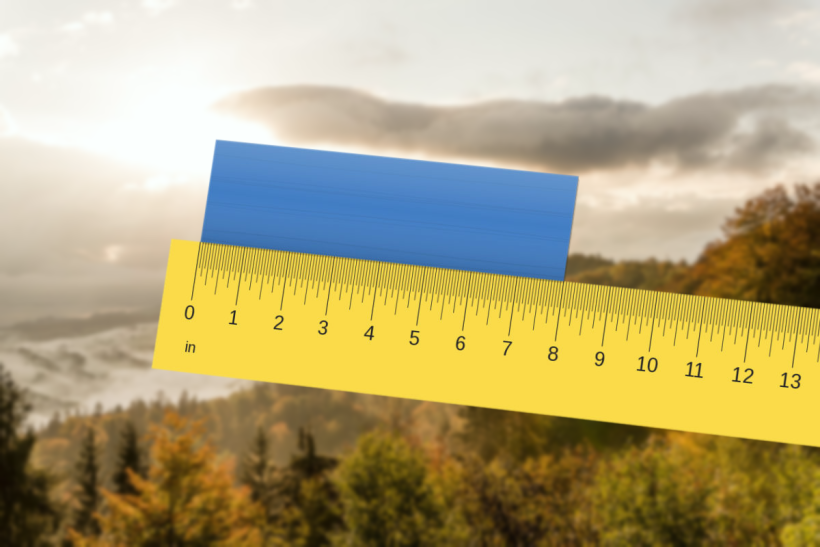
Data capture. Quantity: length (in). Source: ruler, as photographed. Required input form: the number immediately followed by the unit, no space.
8in
